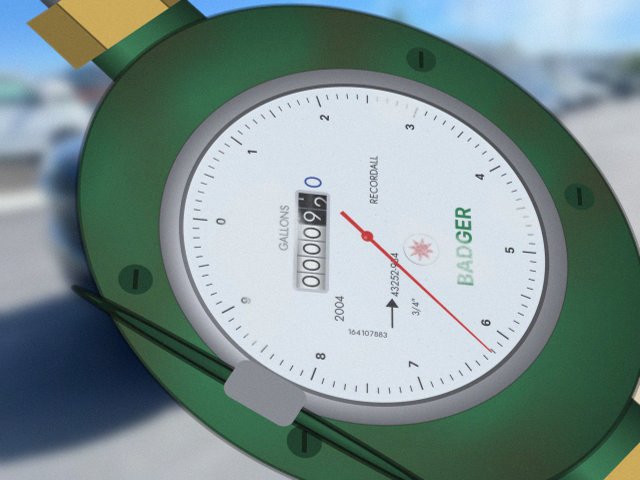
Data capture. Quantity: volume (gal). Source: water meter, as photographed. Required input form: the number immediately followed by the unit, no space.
916.2gal
